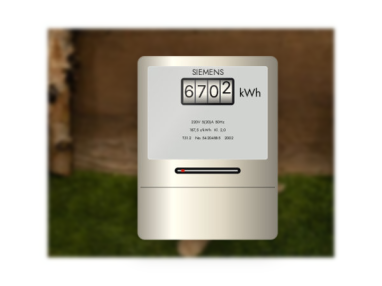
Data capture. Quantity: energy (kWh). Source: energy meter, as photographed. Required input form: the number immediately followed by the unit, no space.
6702kWh
